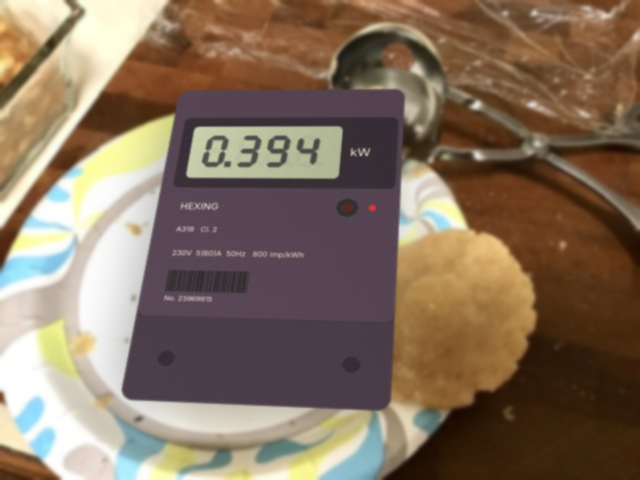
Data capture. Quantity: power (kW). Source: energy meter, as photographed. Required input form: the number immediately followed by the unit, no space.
0.394kW
